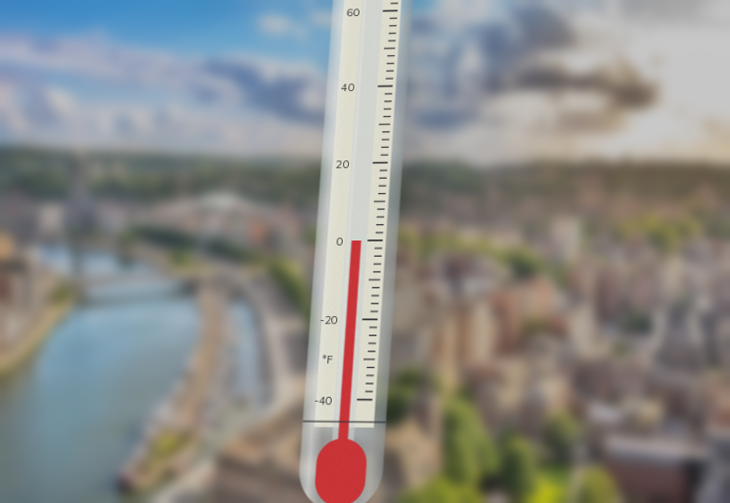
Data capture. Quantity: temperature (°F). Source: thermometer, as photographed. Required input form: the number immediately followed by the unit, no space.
0°F
